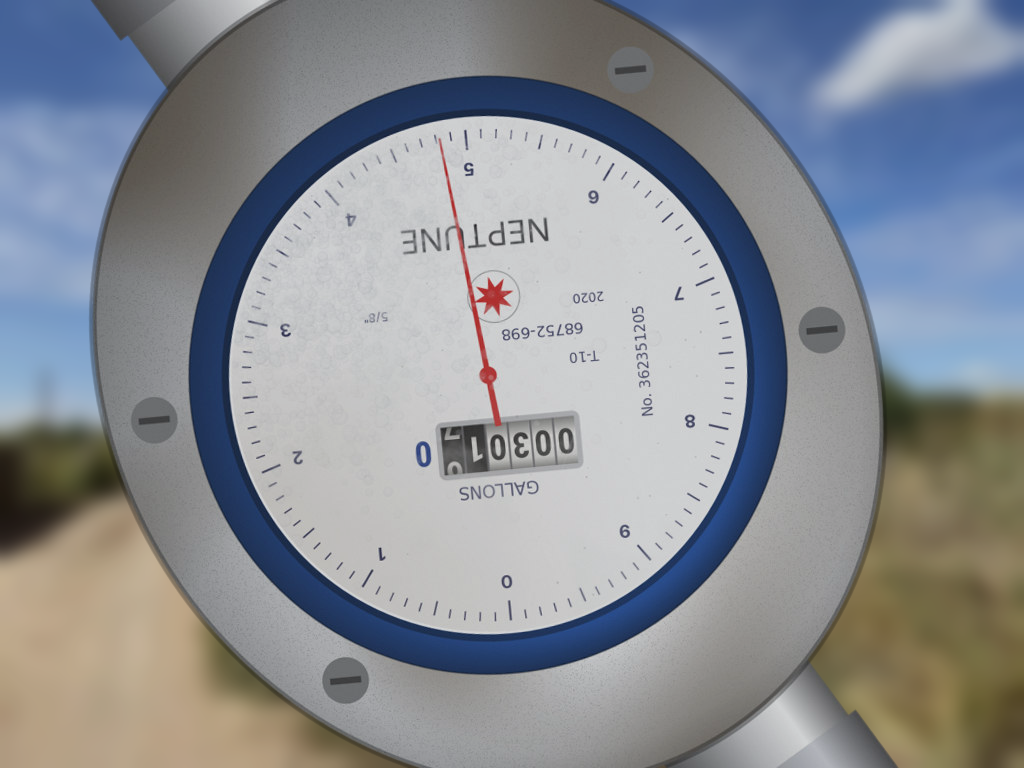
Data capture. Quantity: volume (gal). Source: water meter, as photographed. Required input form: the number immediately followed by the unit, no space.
30164.8gal
